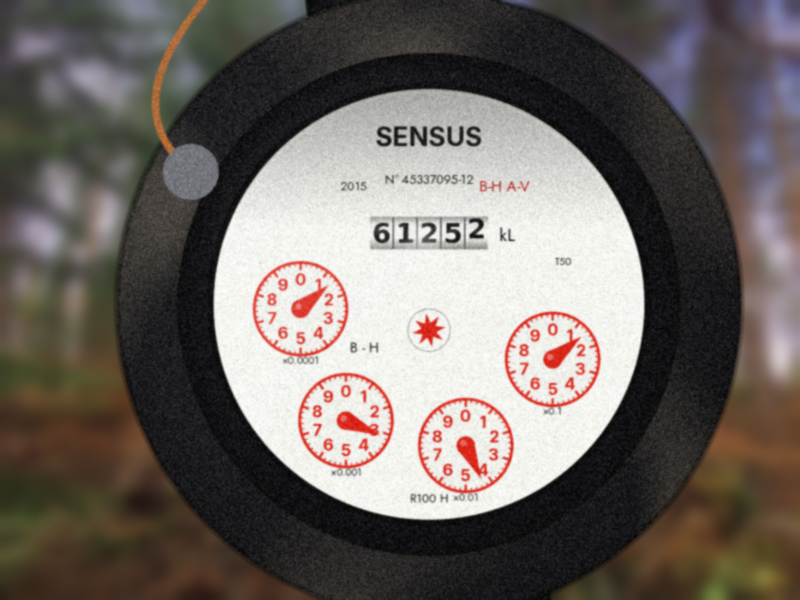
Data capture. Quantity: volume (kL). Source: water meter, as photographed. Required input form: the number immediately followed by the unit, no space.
61252.1431kL
